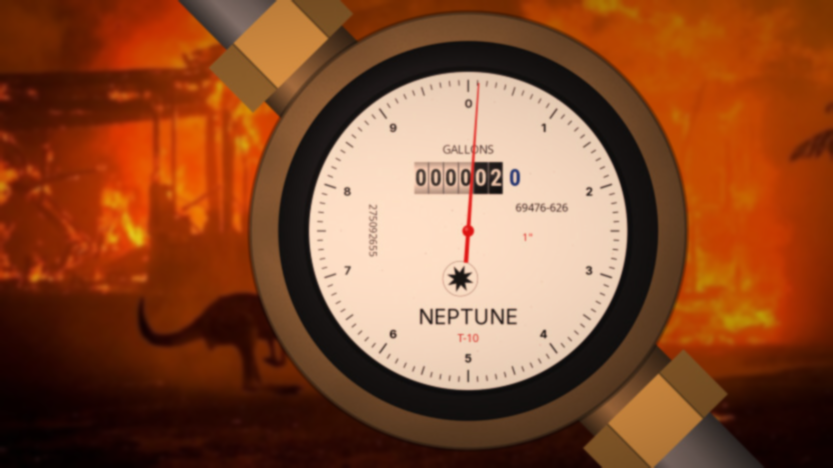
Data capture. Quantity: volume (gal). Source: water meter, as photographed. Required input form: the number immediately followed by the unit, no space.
20.1gal
